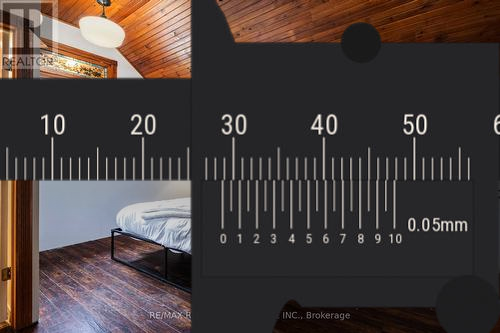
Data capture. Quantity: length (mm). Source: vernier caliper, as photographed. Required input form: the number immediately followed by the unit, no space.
28.8mm
